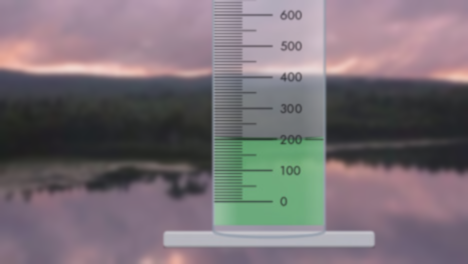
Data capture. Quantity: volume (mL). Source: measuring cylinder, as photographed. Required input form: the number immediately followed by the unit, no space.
200mL
